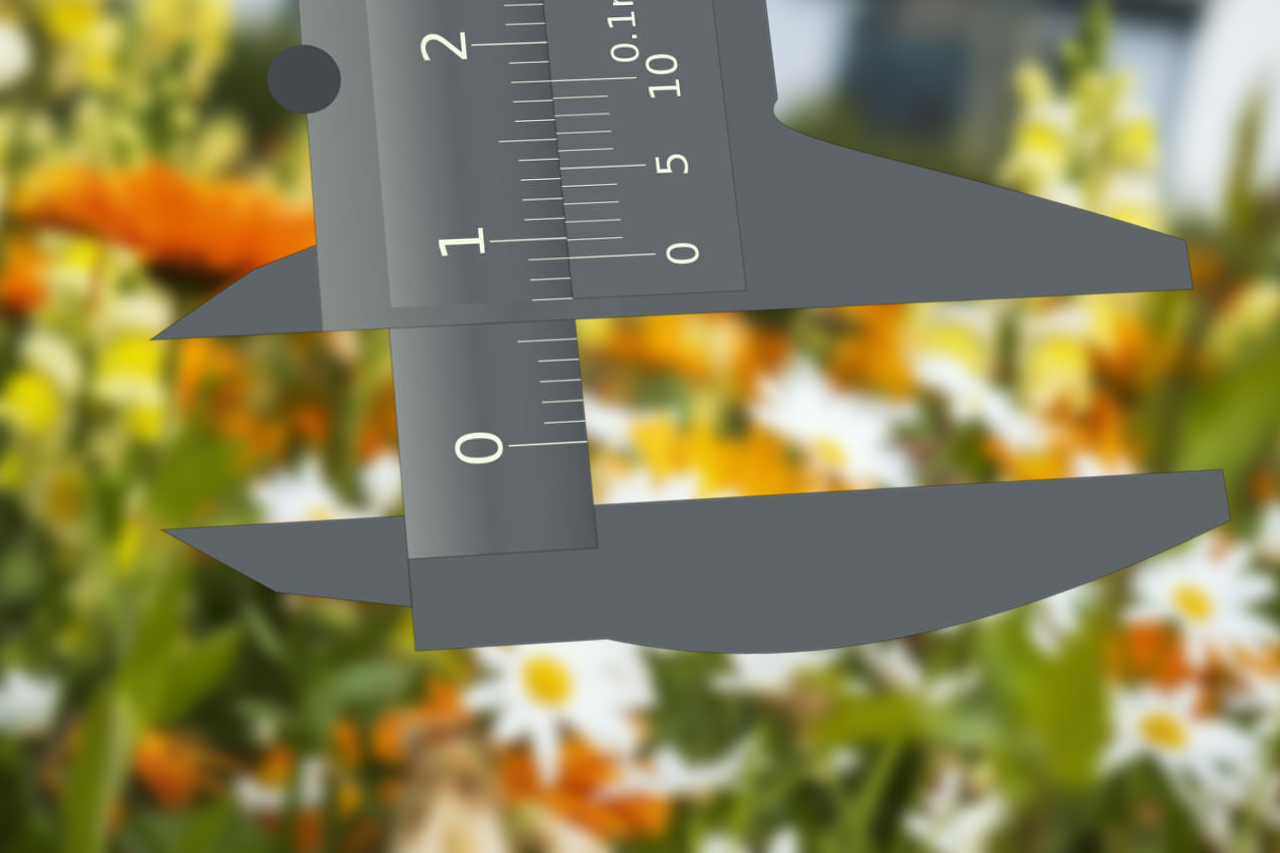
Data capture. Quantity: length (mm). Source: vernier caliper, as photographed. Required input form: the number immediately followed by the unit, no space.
9.0mm
